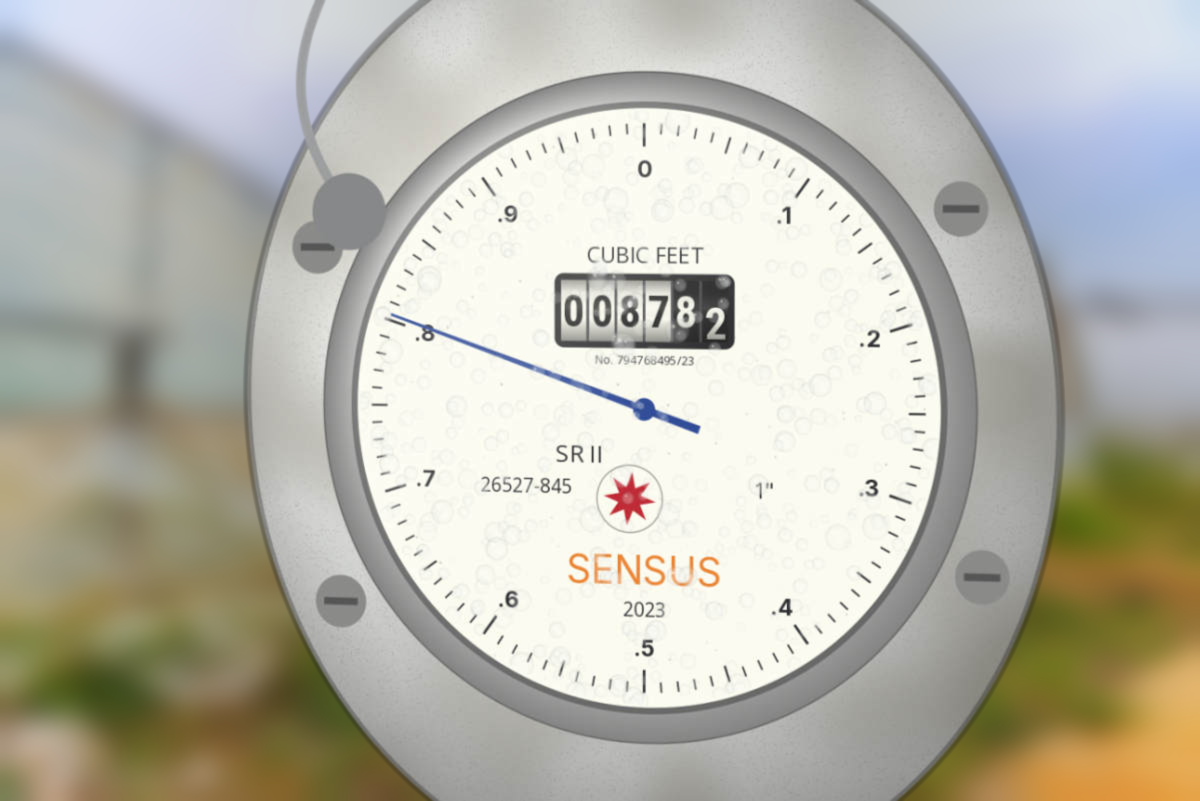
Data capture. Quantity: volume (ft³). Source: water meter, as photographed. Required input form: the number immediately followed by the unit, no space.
8781.80ft³
